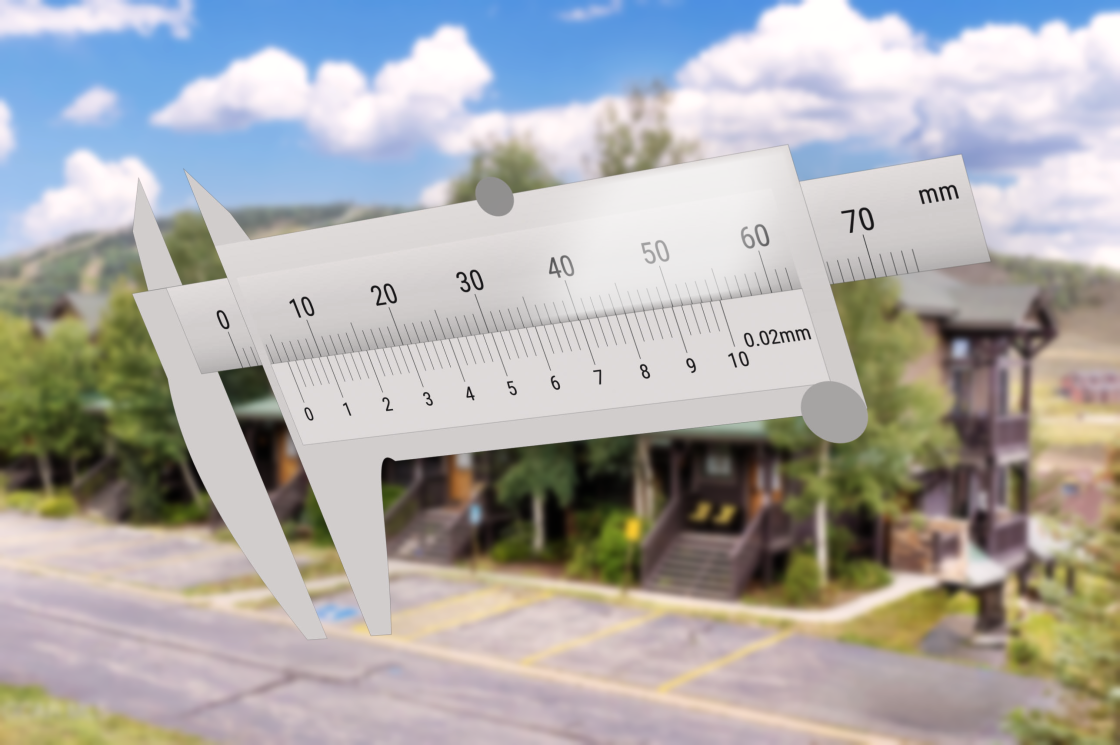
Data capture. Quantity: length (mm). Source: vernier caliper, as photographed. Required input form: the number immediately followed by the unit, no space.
5.8mm
